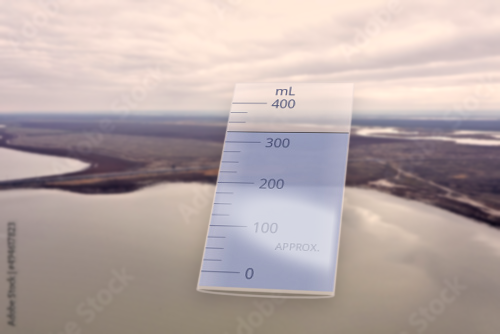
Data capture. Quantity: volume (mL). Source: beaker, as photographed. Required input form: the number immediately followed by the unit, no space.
325mL
